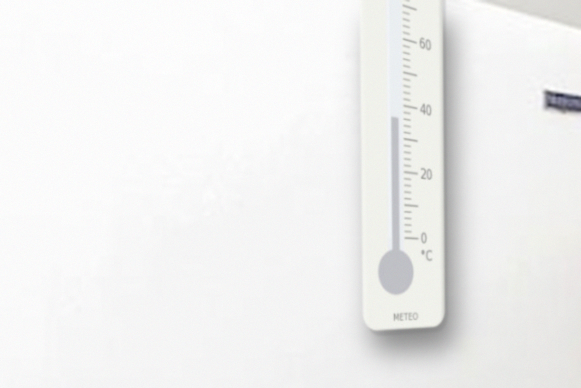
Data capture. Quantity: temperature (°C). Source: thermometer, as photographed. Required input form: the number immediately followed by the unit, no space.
36°C
